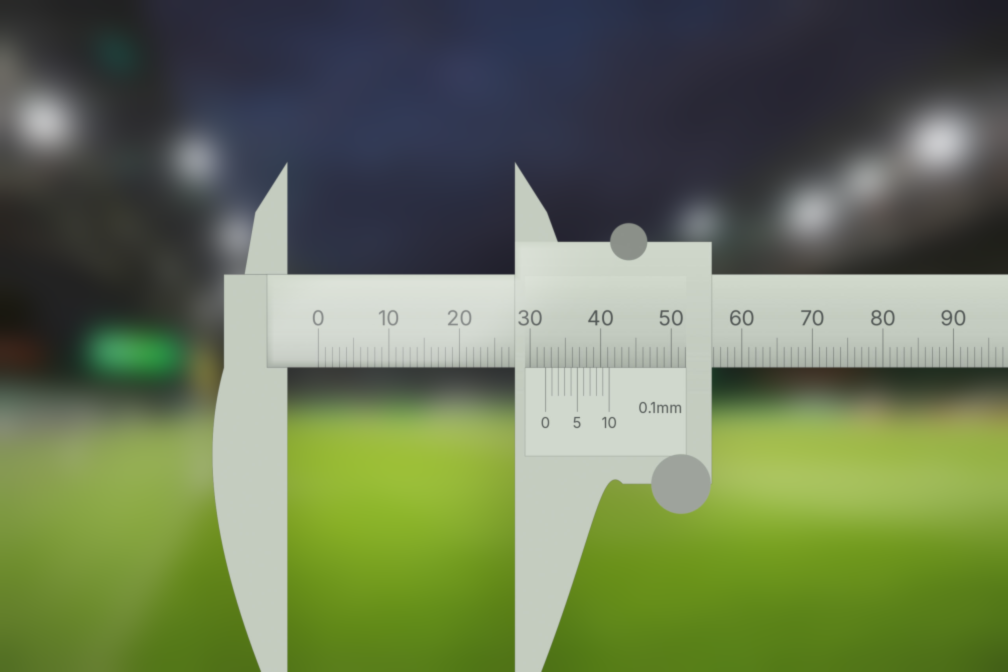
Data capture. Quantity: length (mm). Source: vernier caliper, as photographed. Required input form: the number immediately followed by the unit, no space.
32.2mm
